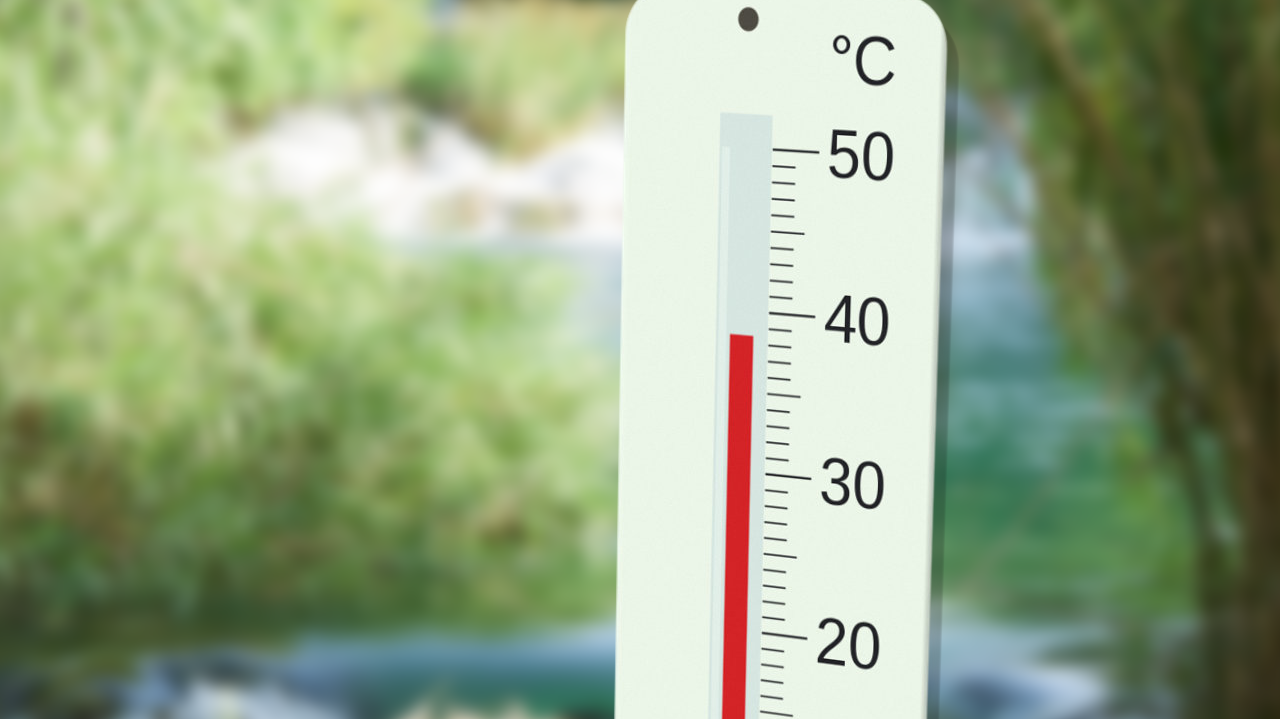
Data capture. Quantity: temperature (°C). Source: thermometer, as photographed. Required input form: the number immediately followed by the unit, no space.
38.5°C
